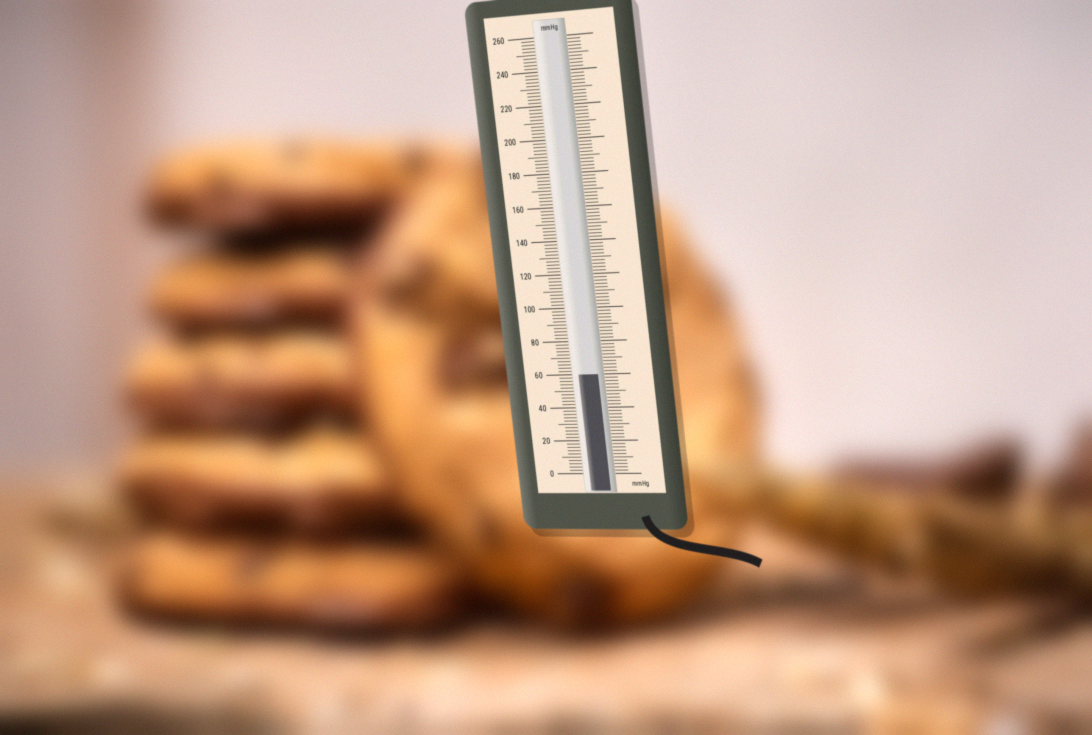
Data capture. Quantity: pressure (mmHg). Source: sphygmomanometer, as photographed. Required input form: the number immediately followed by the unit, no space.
60mmHg
